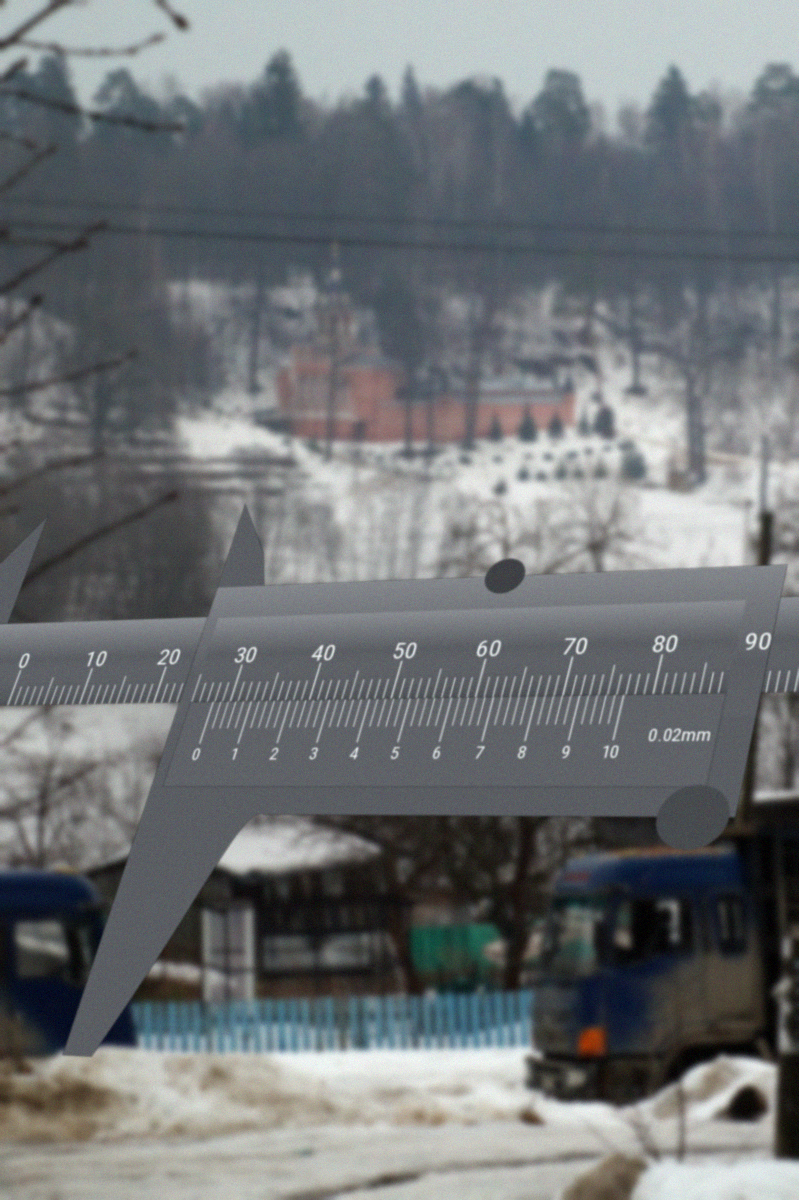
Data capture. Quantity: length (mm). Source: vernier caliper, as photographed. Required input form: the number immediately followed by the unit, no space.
27.8mm
